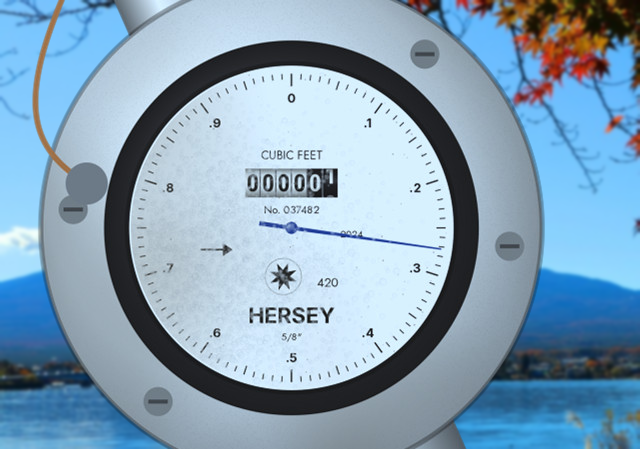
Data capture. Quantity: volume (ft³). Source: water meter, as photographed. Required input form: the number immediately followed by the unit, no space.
1.27ft³
